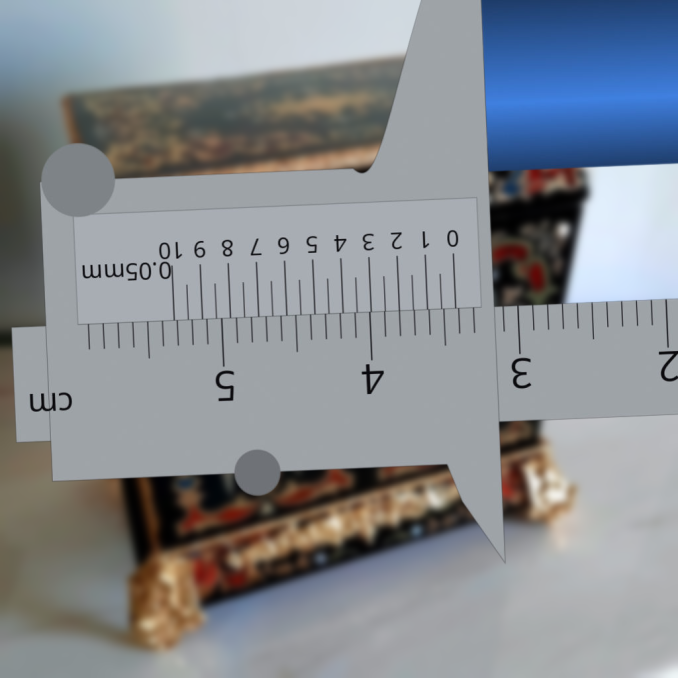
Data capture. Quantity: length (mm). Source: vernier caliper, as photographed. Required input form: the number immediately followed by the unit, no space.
34.2mm
